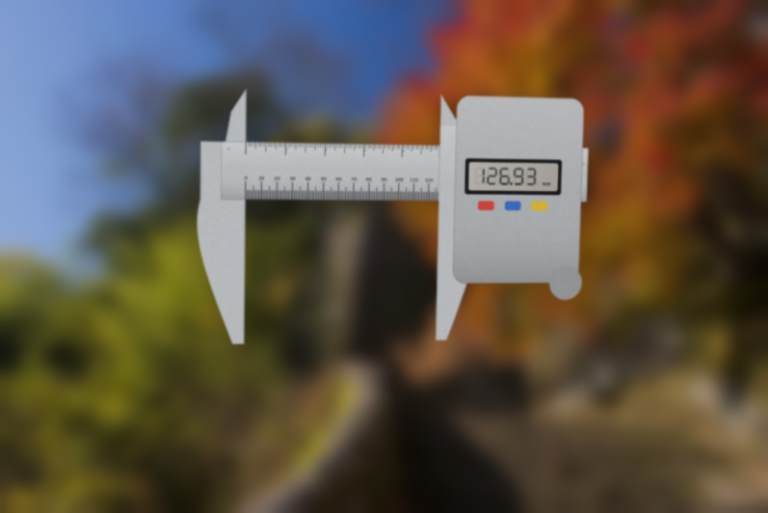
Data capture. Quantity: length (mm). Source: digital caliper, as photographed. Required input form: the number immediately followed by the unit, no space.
126.93mm
